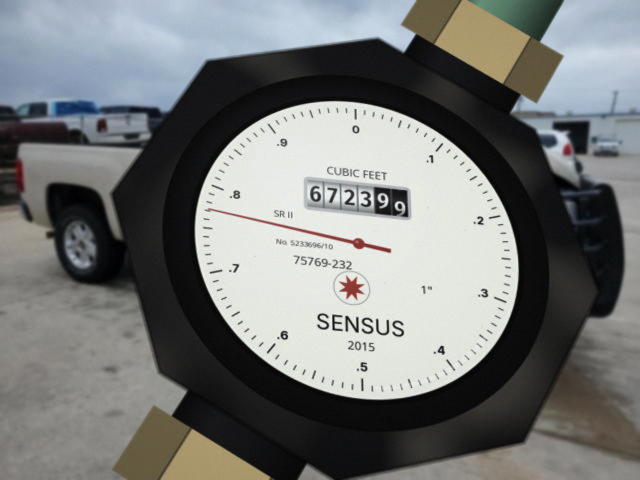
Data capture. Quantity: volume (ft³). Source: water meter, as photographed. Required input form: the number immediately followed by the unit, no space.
672398.77ft³
